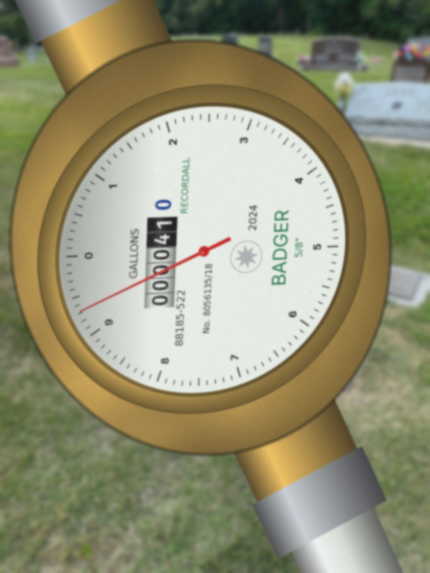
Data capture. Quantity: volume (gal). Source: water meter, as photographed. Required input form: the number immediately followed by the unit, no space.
409.3gal
